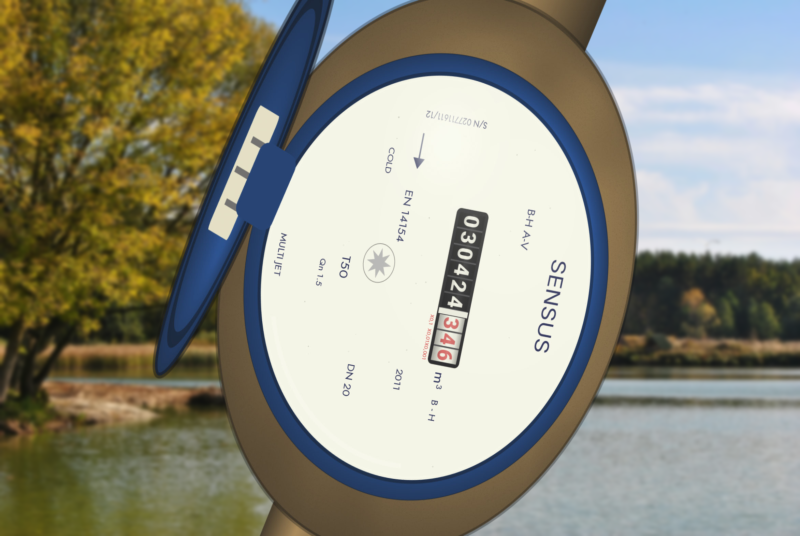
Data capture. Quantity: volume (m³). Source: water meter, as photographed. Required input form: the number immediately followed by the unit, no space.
30424.346m³
